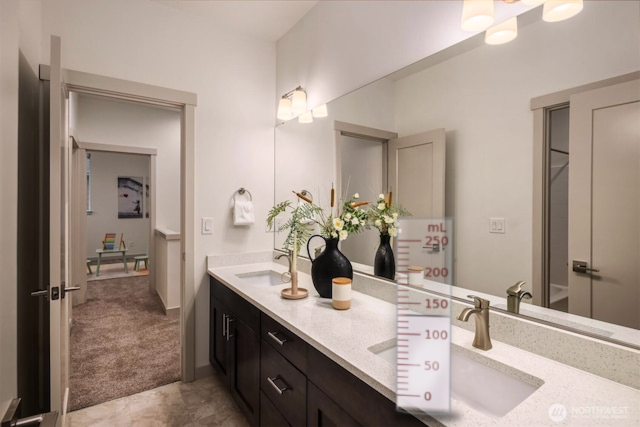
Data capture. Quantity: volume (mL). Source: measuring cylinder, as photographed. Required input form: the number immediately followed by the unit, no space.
130mL
